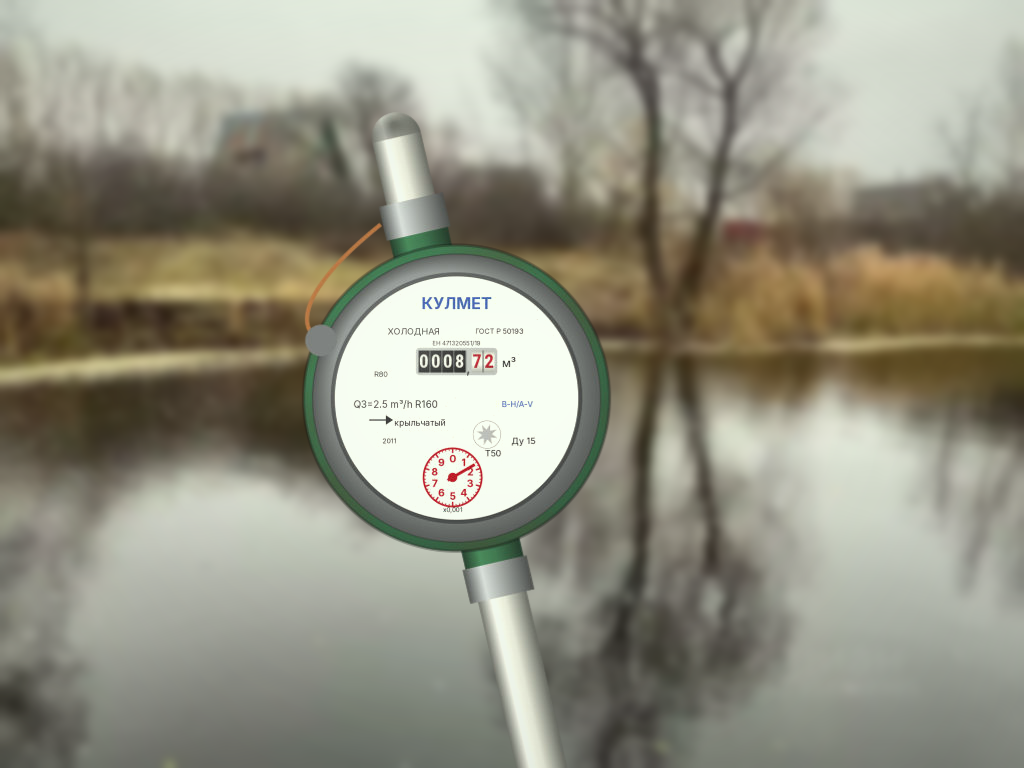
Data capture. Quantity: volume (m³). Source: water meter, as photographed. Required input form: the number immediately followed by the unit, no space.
8.721m³
